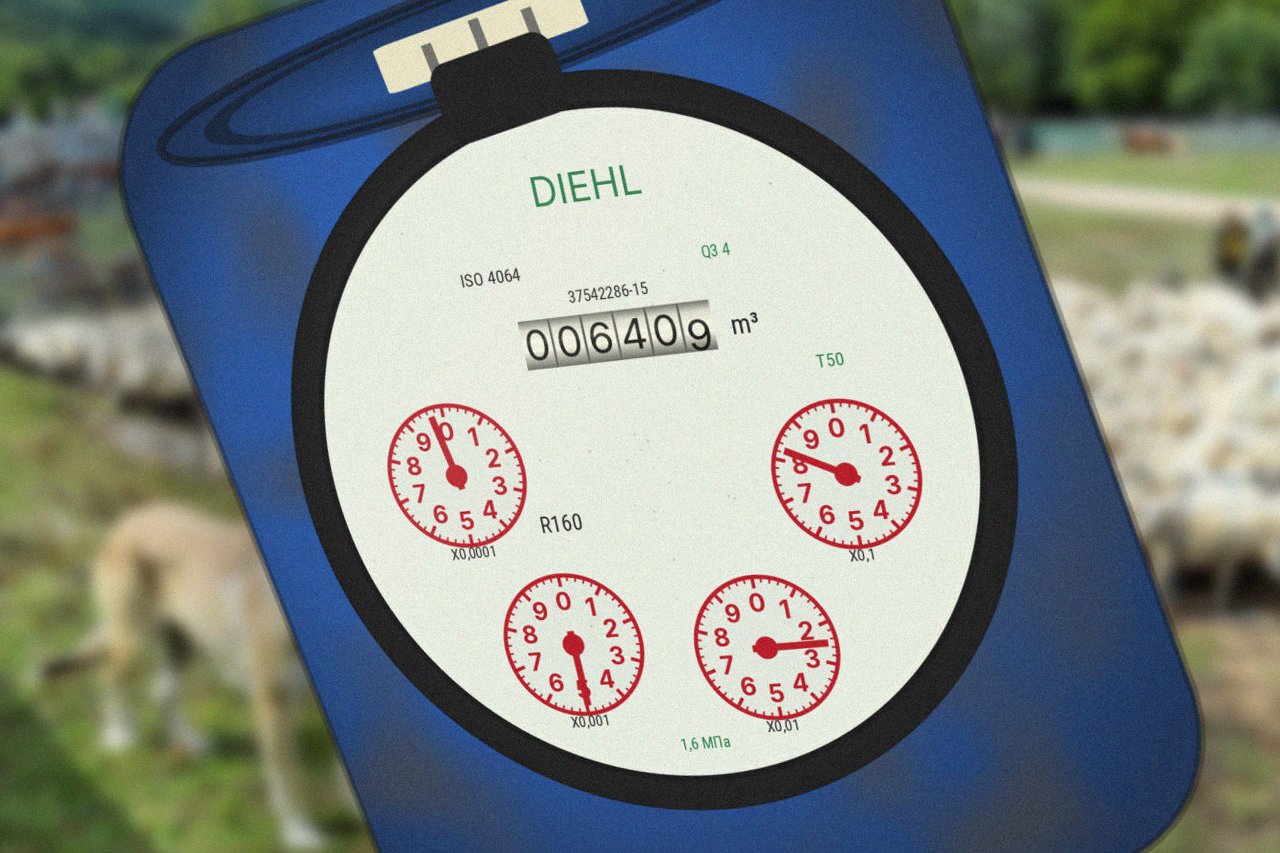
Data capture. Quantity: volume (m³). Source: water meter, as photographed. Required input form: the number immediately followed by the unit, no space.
6408.8249m³
